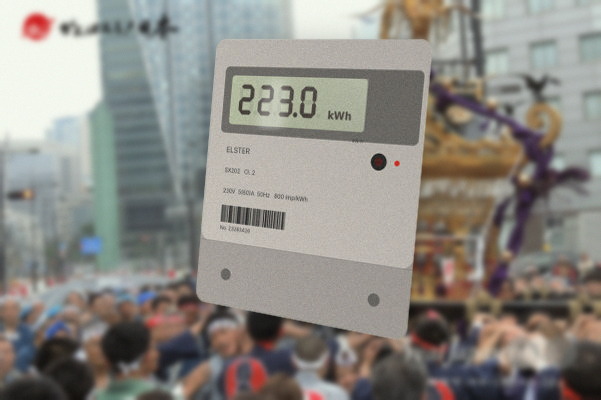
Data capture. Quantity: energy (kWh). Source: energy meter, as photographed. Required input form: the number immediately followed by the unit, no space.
223.0kWh
